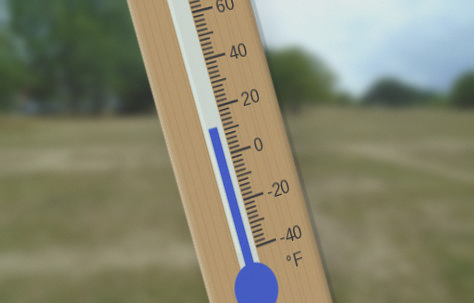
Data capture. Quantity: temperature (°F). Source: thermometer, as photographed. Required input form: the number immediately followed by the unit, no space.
12°F
